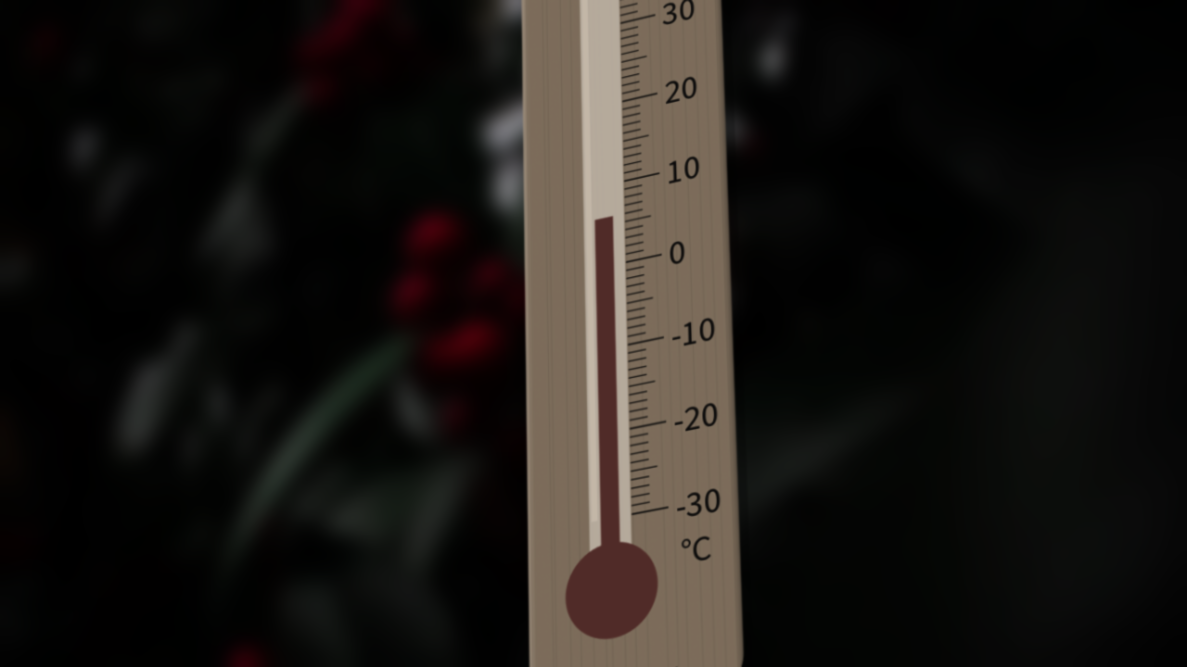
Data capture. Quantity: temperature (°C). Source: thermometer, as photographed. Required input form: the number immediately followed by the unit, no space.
6°C
